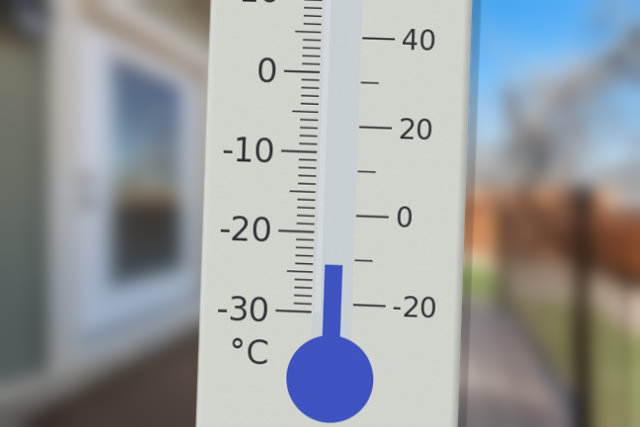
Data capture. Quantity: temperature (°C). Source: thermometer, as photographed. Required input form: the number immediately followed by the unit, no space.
-24°C
